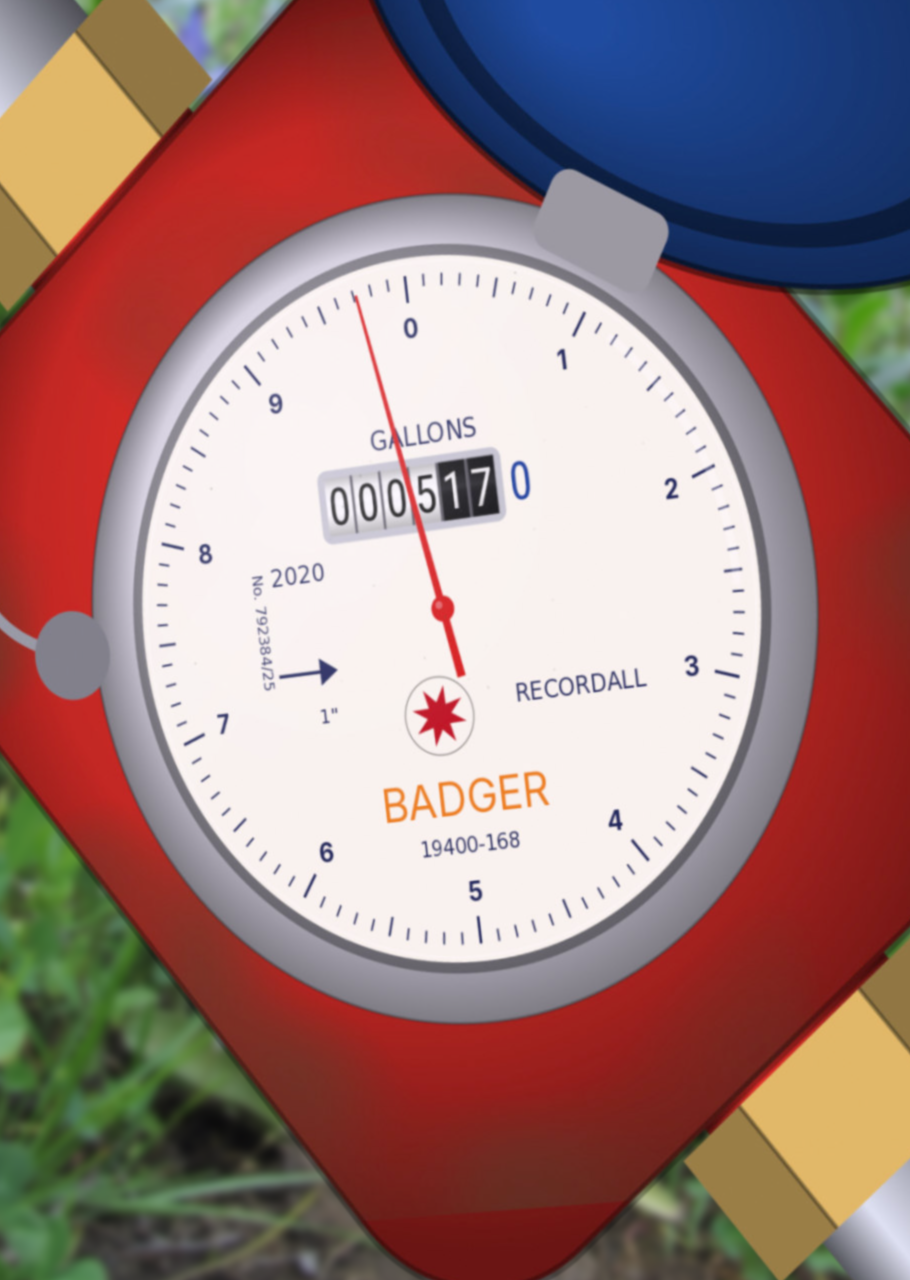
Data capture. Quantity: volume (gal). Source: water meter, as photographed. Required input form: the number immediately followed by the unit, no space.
5169.7gal
